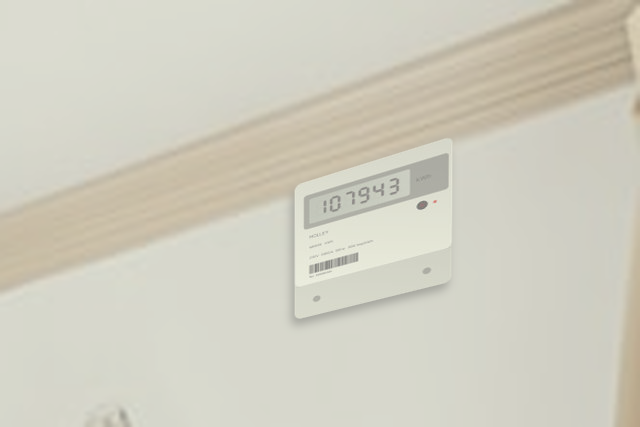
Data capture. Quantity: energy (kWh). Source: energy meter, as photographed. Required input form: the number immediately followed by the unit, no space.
107943kWh
